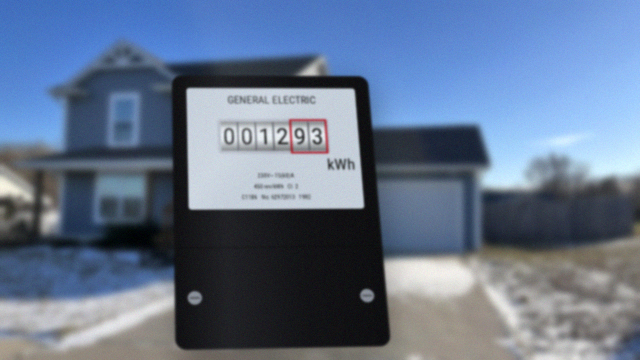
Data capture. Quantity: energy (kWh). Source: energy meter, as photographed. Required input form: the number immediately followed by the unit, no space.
12.93kWh
